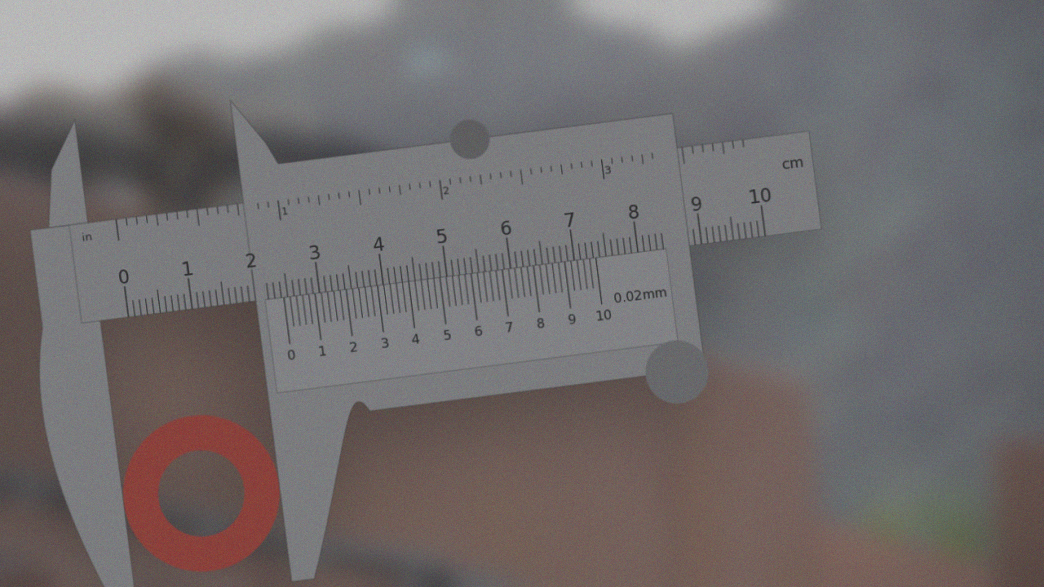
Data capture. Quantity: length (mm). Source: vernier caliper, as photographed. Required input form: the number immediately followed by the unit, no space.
24.4mm
